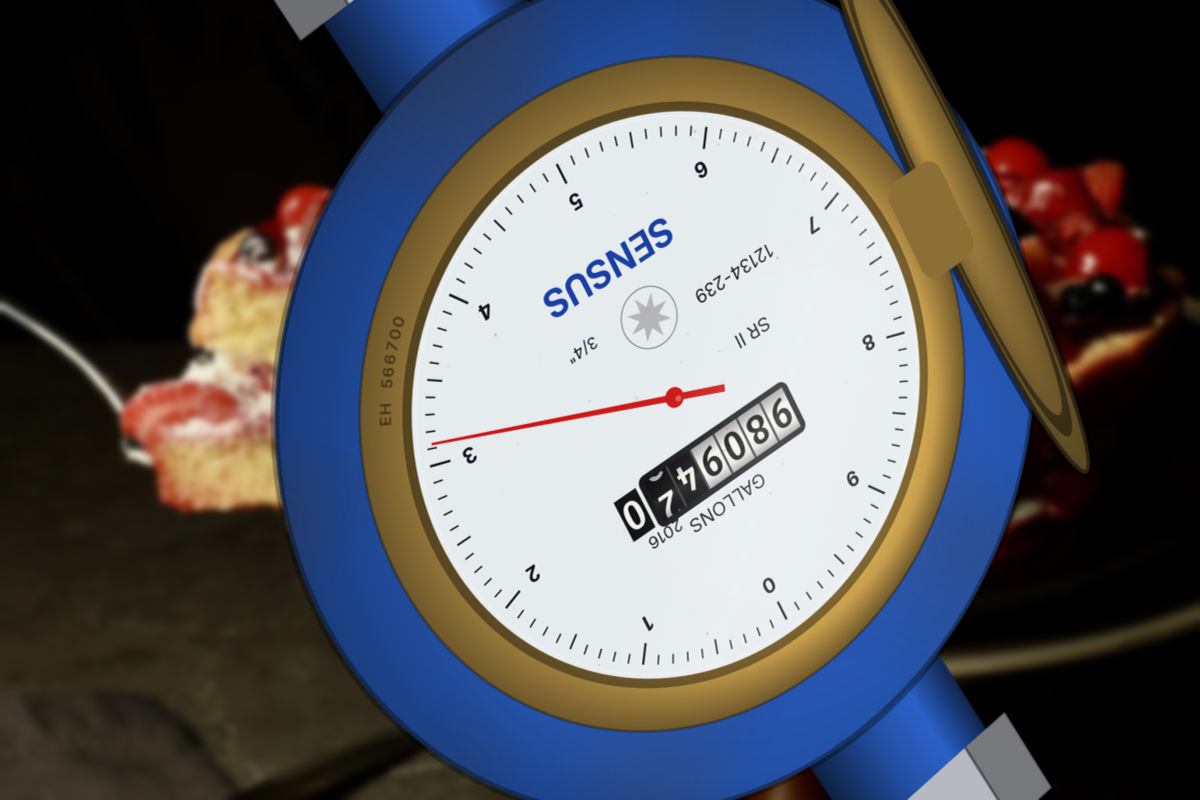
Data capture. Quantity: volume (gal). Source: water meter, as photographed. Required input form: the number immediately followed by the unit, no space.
9809423.1gal
